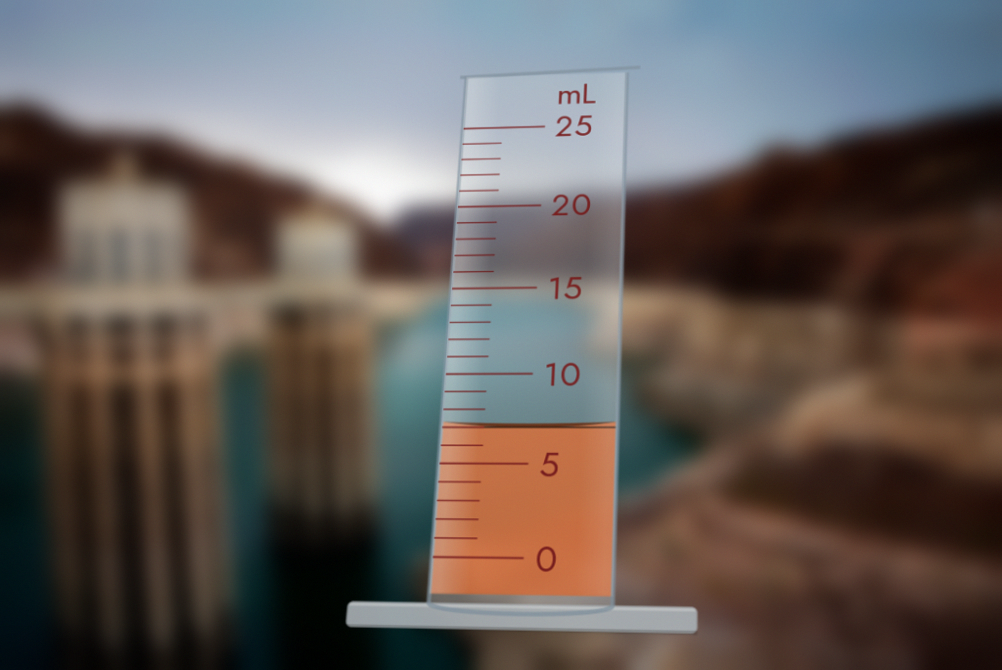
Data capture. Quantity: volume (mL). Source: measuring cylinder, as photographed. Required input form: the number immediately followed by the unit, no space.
7mL
